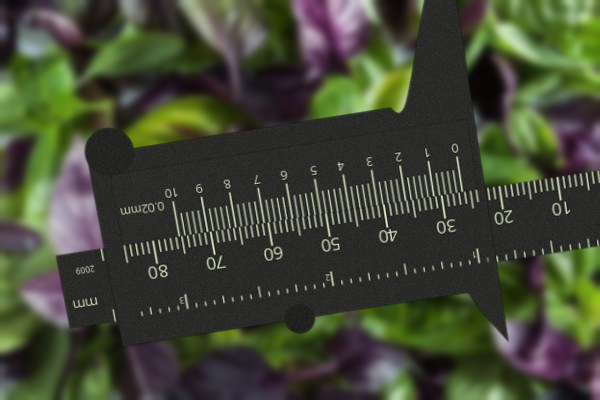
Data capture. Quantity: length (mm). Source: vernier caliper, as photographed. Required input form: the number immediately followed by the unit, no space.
26.4mm
